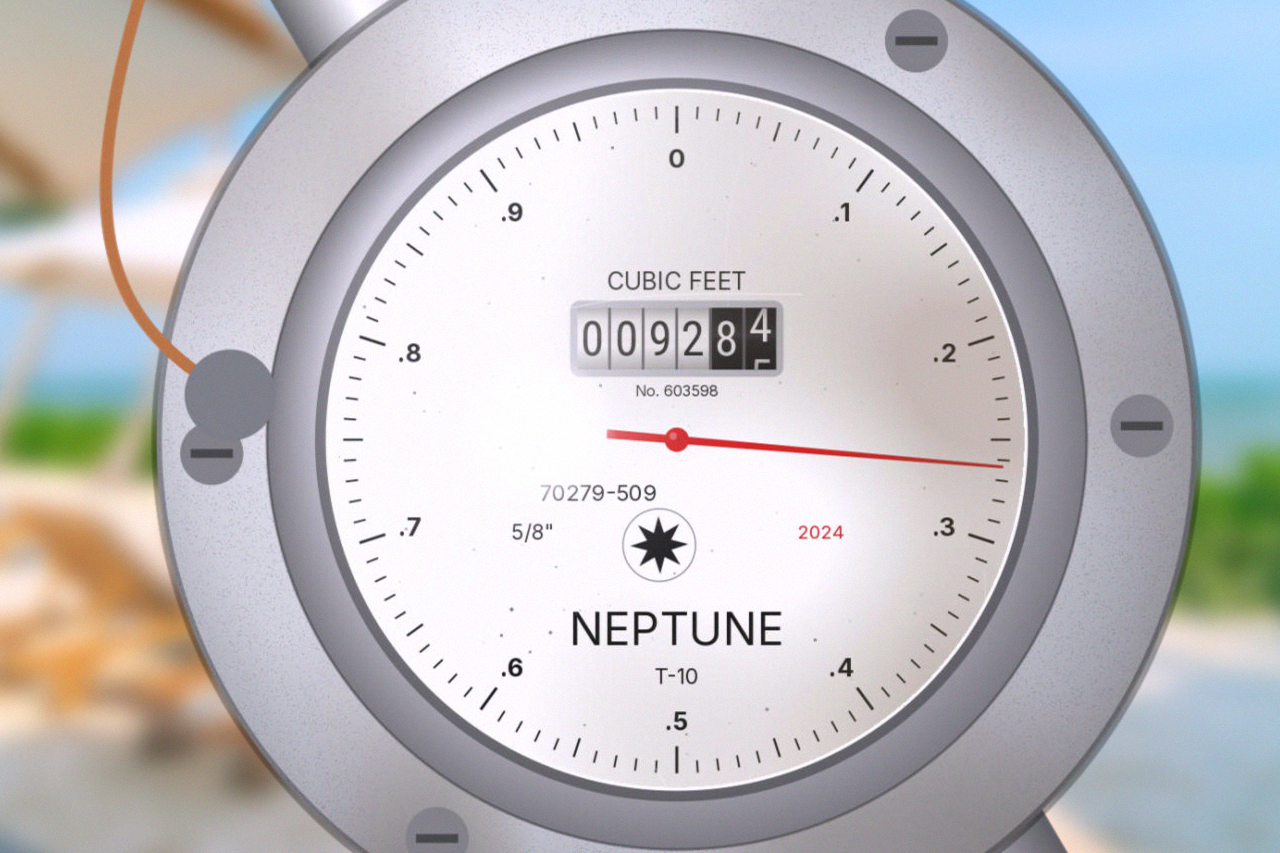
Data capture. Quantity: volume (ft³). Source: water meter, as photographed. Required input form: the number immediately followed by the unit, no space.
9284.26ft³
